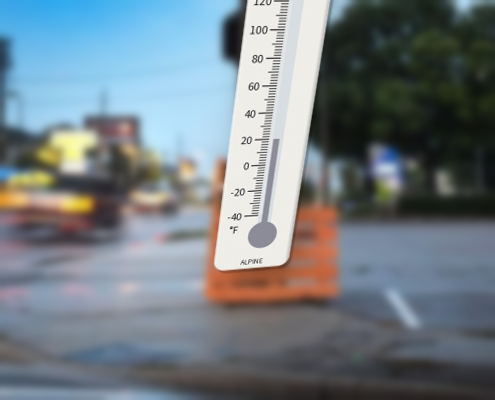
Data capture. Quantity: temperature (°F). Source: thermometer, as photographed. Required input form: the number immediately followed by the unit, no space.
20°F
